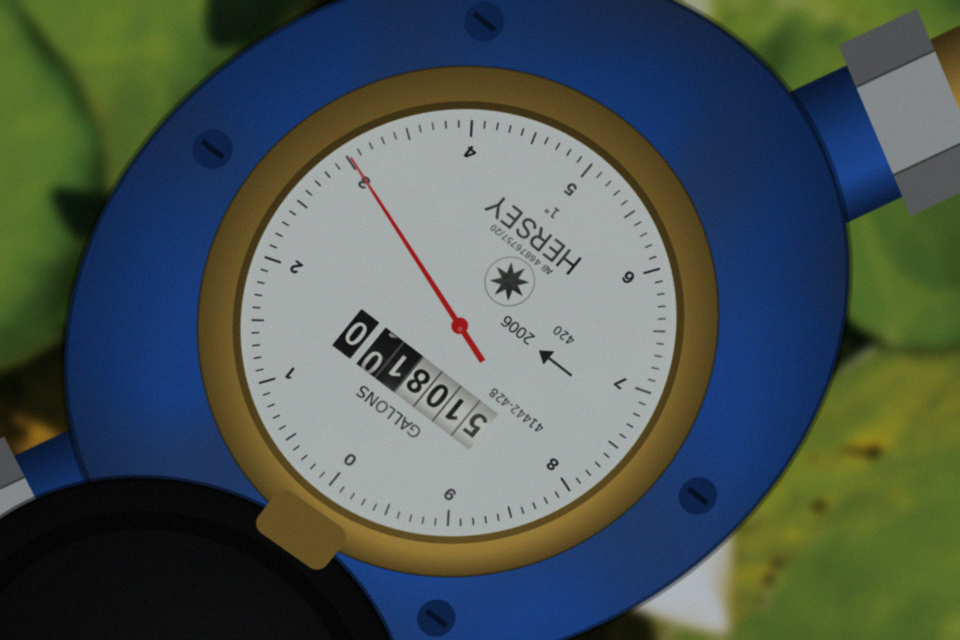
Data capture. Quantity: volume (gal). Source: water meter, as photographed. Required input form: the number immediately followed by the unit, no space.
5108103.0gal
